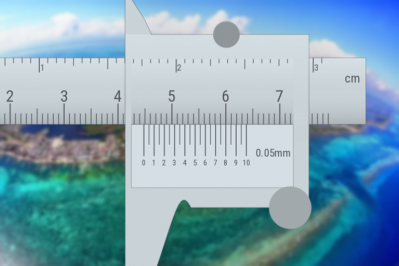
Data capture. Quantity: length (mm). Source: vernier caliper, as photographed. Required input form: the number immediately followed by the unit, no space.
44.8mm
